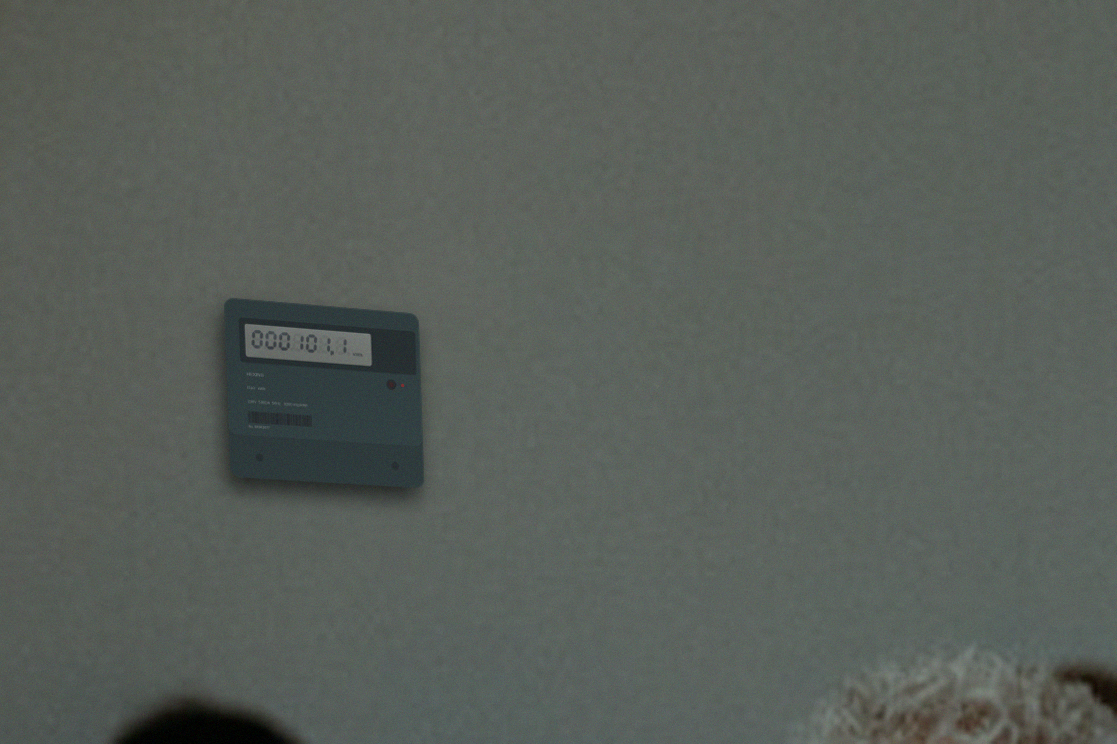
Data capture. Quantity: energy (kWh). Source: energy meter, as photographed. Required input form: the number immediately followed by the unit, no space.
101.1kWh
